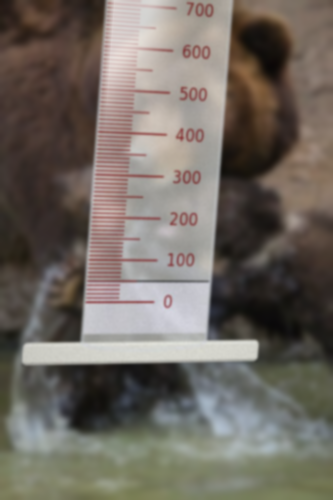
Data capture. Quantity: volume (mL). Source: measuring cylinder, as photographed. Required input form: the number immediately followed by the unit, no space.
50mL
